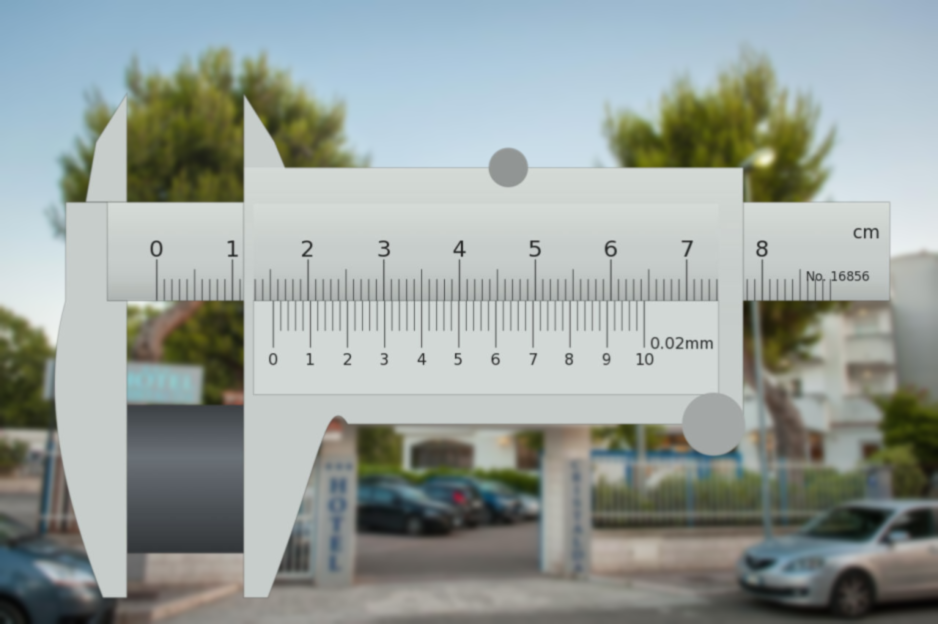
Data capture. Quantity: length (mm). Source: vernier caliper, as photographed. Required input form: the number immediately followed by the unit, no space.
15.4mm
